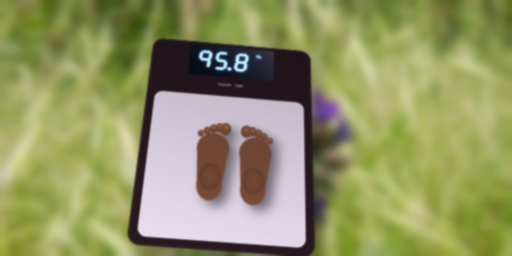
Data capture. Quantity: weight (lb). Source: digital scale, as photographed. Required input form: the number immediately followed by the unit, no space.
95.8lb
